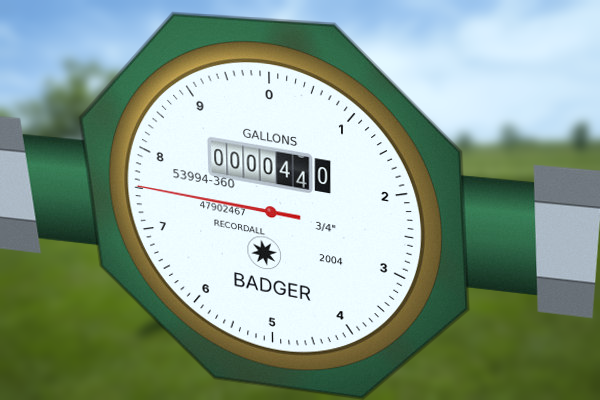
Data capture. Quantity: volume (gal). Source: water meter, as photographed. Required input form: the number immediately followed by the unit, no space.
437.5gal
